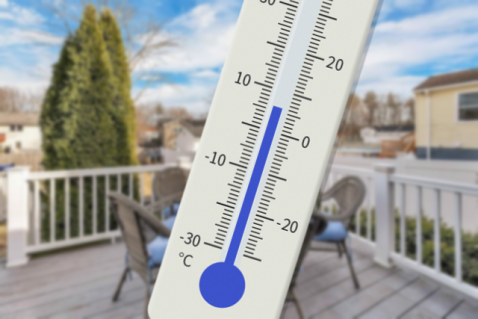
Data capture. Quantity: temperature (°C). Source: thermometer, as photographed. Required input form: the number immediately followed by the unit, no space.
6°C
